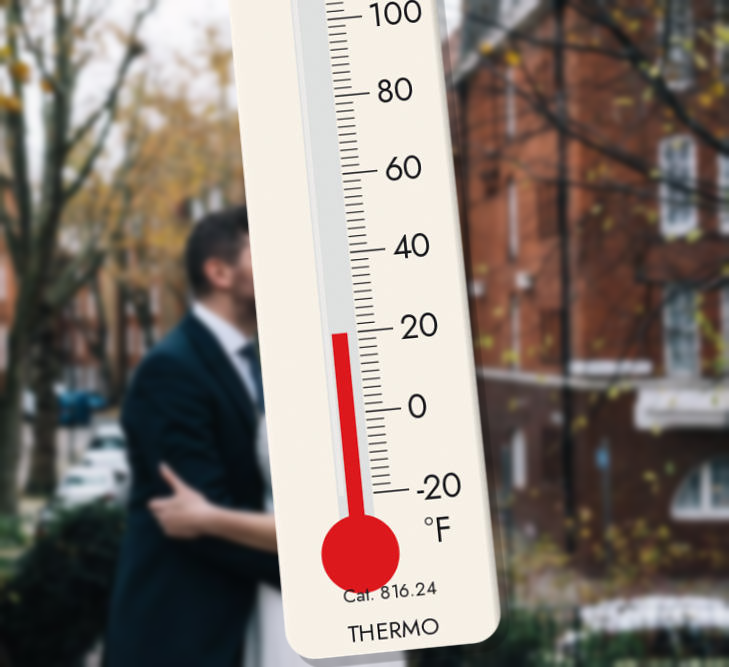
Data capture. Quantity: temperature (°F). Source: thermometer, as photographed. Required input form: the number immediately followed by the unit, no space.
20°F
